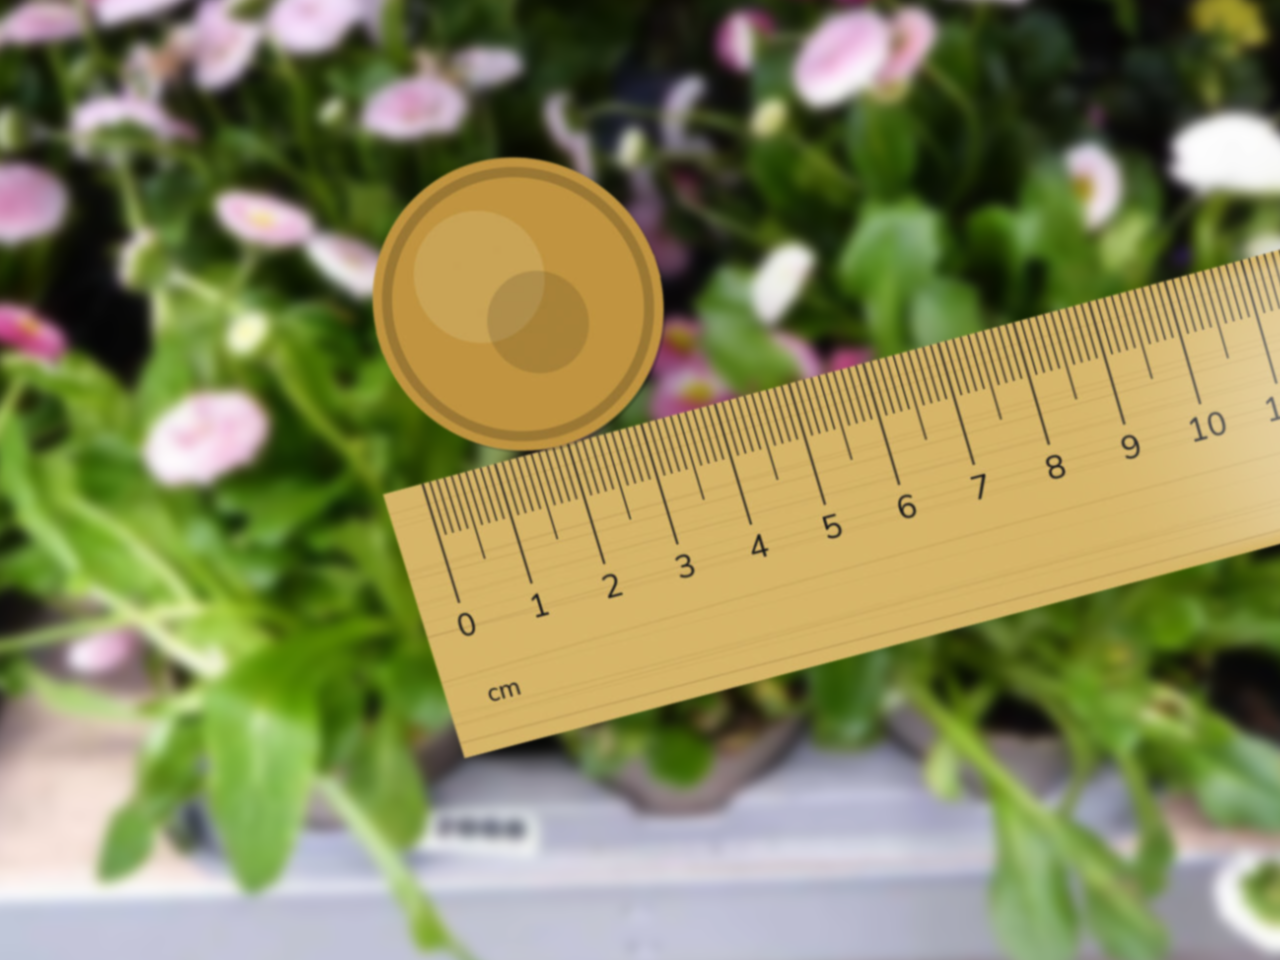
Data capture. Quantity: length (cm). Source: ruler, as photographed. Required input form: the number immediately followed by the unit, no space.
3.8cm
